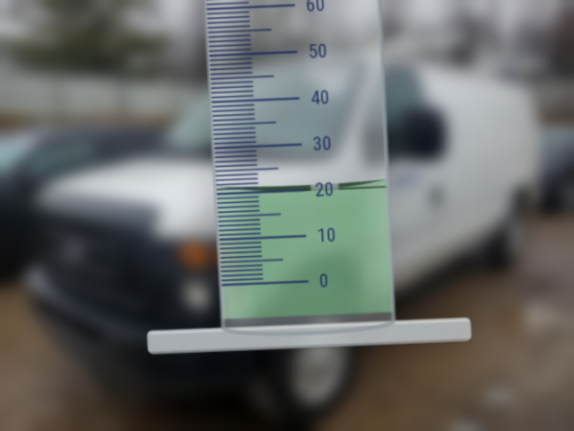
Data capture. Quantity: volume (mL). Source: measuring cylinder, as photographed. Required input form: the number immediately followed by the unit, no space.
20mL
